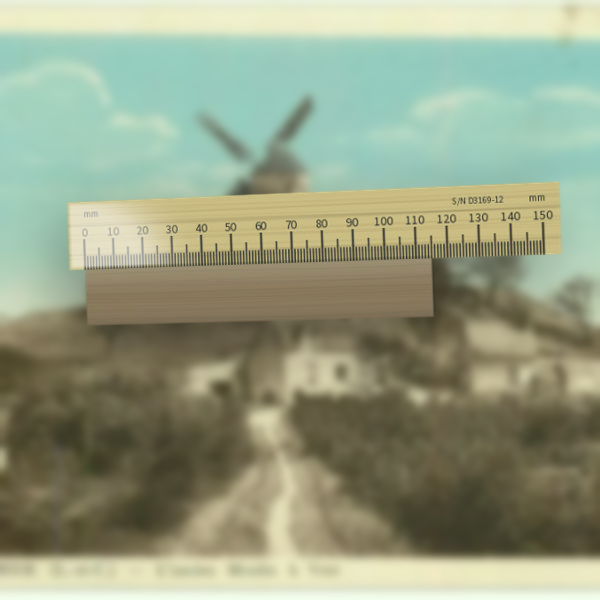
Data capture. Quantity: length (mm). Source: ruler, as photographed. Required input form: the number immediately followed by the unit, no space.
115mm
